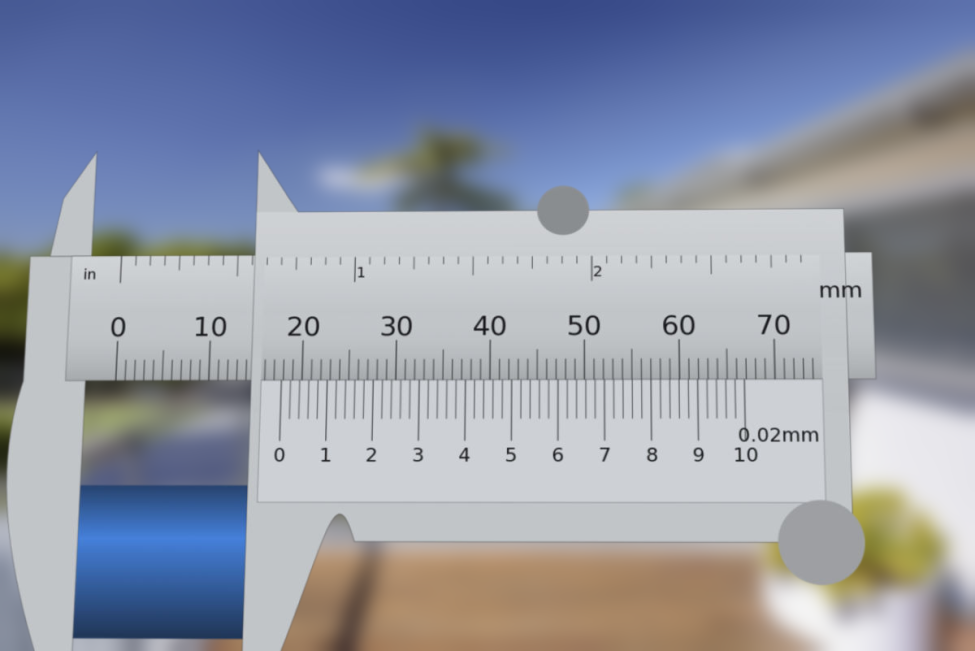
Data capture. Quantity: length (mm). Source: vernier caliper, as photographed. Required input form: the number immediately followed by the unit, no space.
17.8mm
